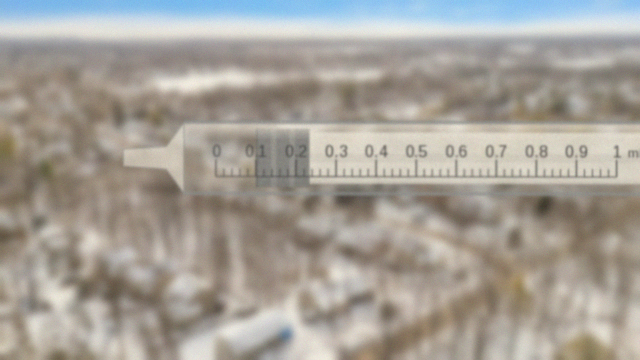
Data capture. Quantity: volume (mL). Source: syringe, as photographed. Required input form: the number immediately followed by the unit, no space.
0.1mL
